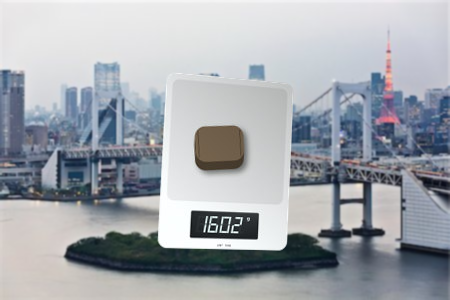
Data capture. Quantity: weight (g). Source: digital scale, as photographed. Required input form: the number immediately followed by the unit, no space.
1602g
